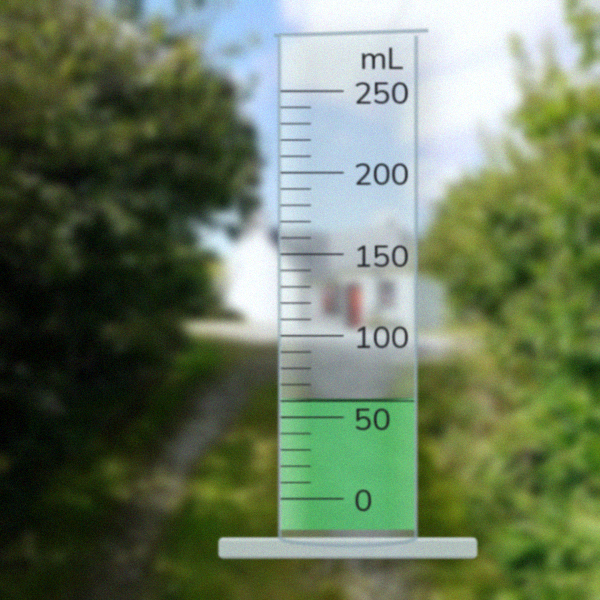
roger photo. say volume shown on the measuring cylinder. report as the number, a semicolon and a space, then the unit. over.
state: 60; mL
